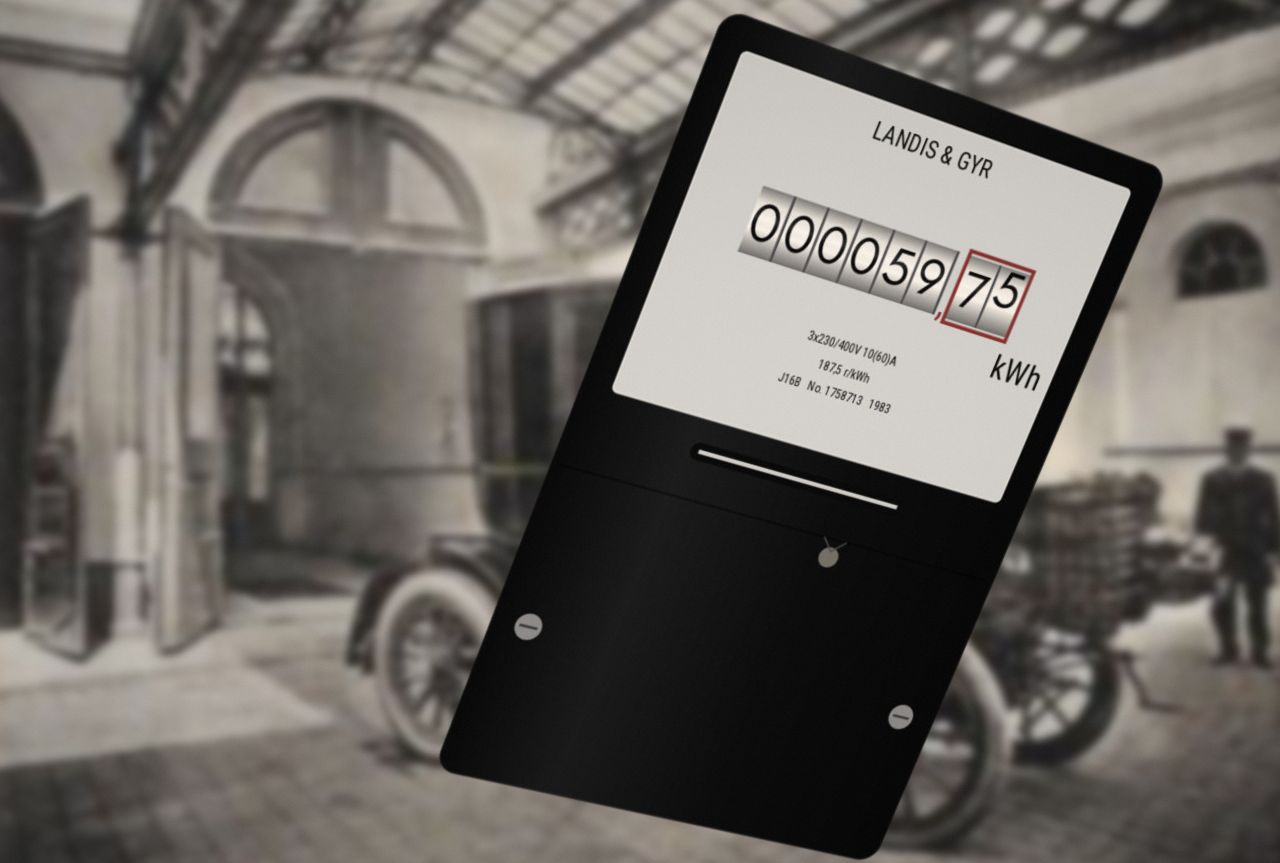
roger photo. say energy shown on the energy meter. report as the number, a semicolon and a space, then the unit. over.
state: 59.75; kWh
